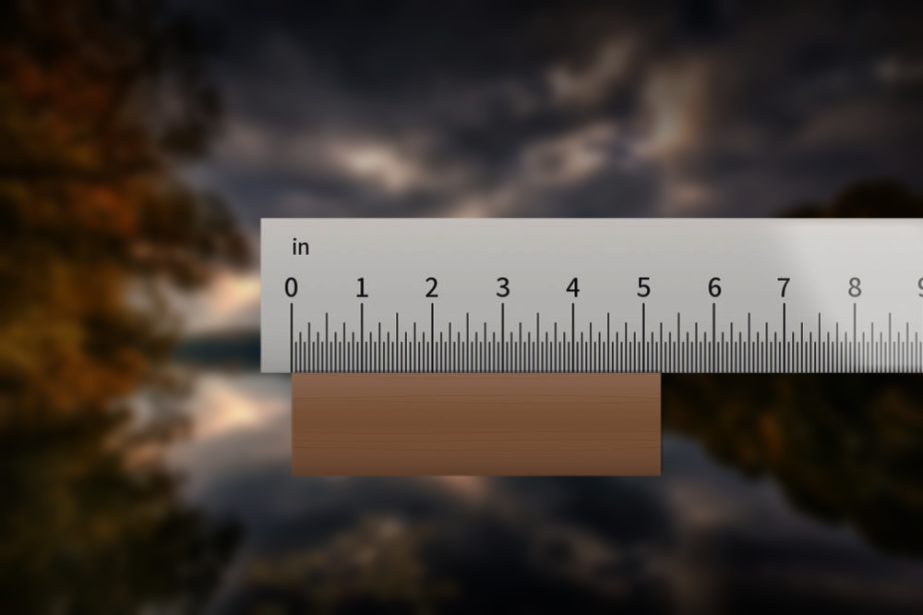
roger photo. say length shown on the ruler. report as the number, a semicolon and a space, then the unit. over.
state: 5.25; in
